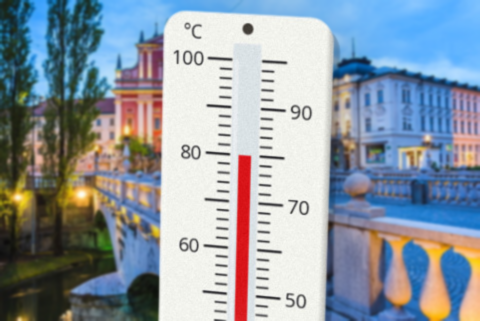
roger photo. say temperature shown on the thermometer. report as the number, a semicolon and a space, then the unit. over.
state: 80; °C
